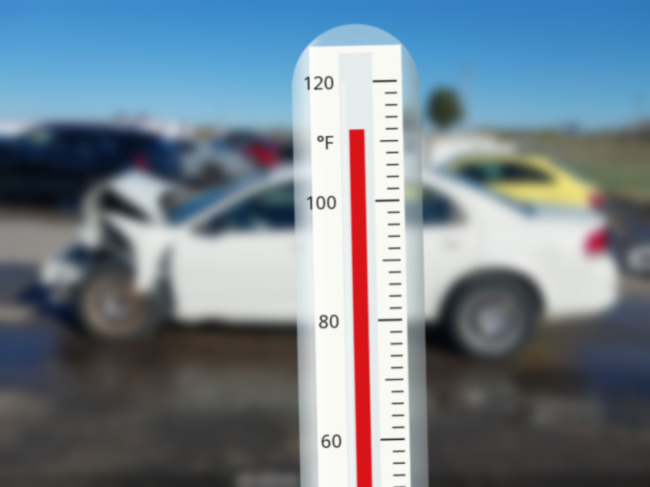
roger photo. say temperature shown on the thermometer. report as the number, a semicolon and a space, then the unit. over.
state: 112; °F
